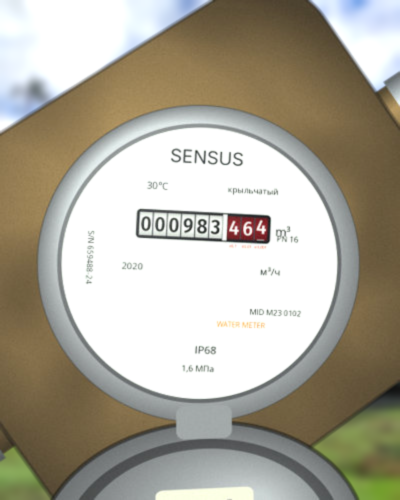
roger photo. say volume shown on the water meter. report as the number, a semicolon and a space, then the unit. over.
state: 983.464; m³
